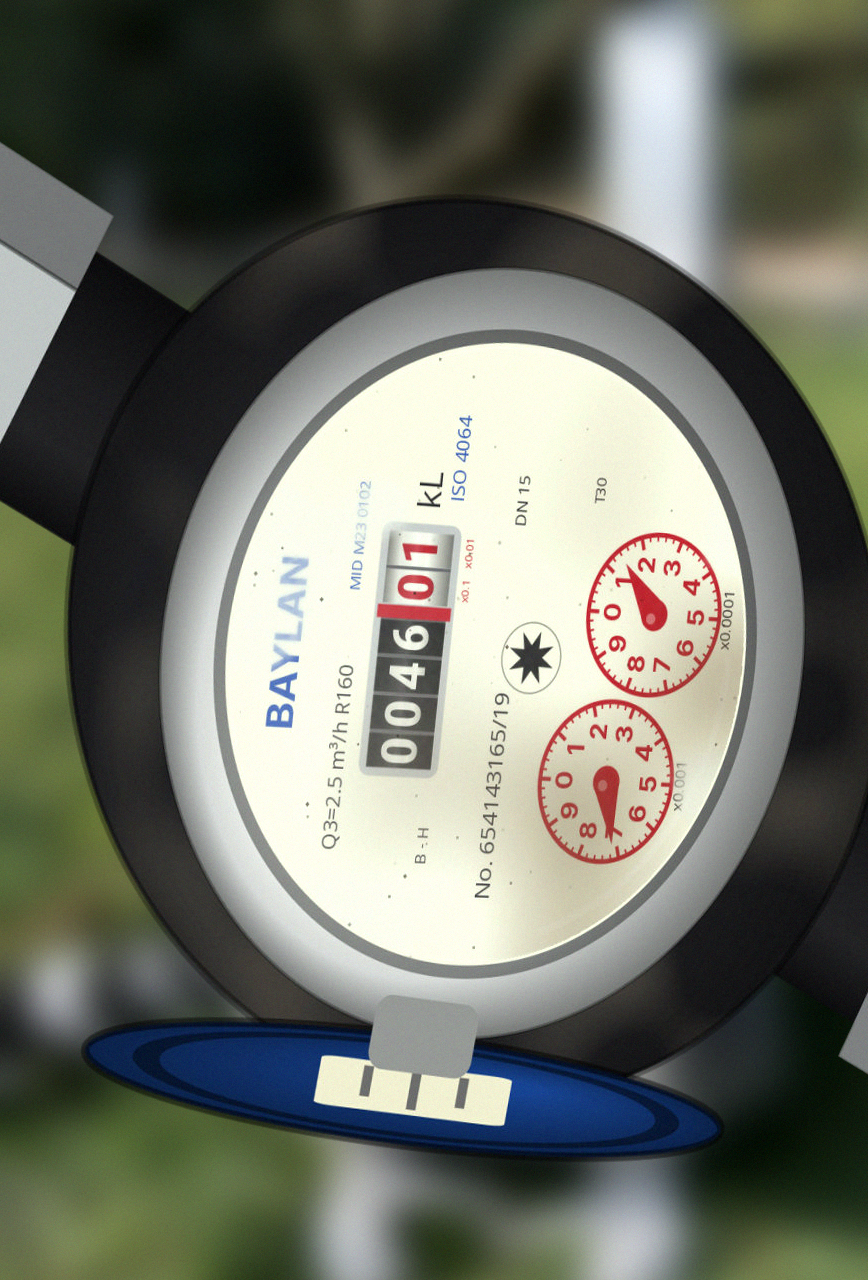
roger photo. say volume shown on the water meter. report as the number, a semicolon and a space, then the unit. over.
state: 46.0171; kL
